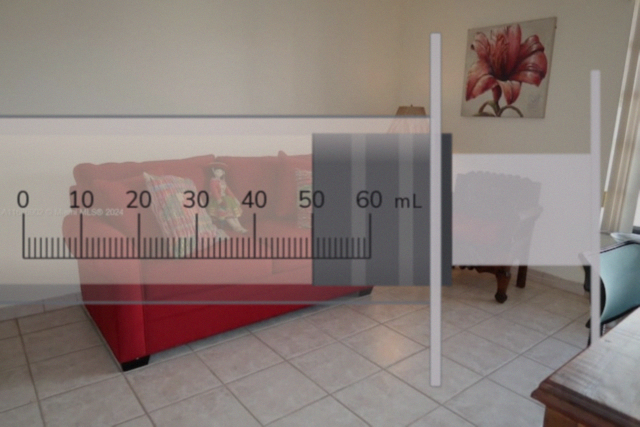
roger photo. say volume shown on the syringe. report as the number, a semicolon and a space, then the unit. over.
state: 50; mL
